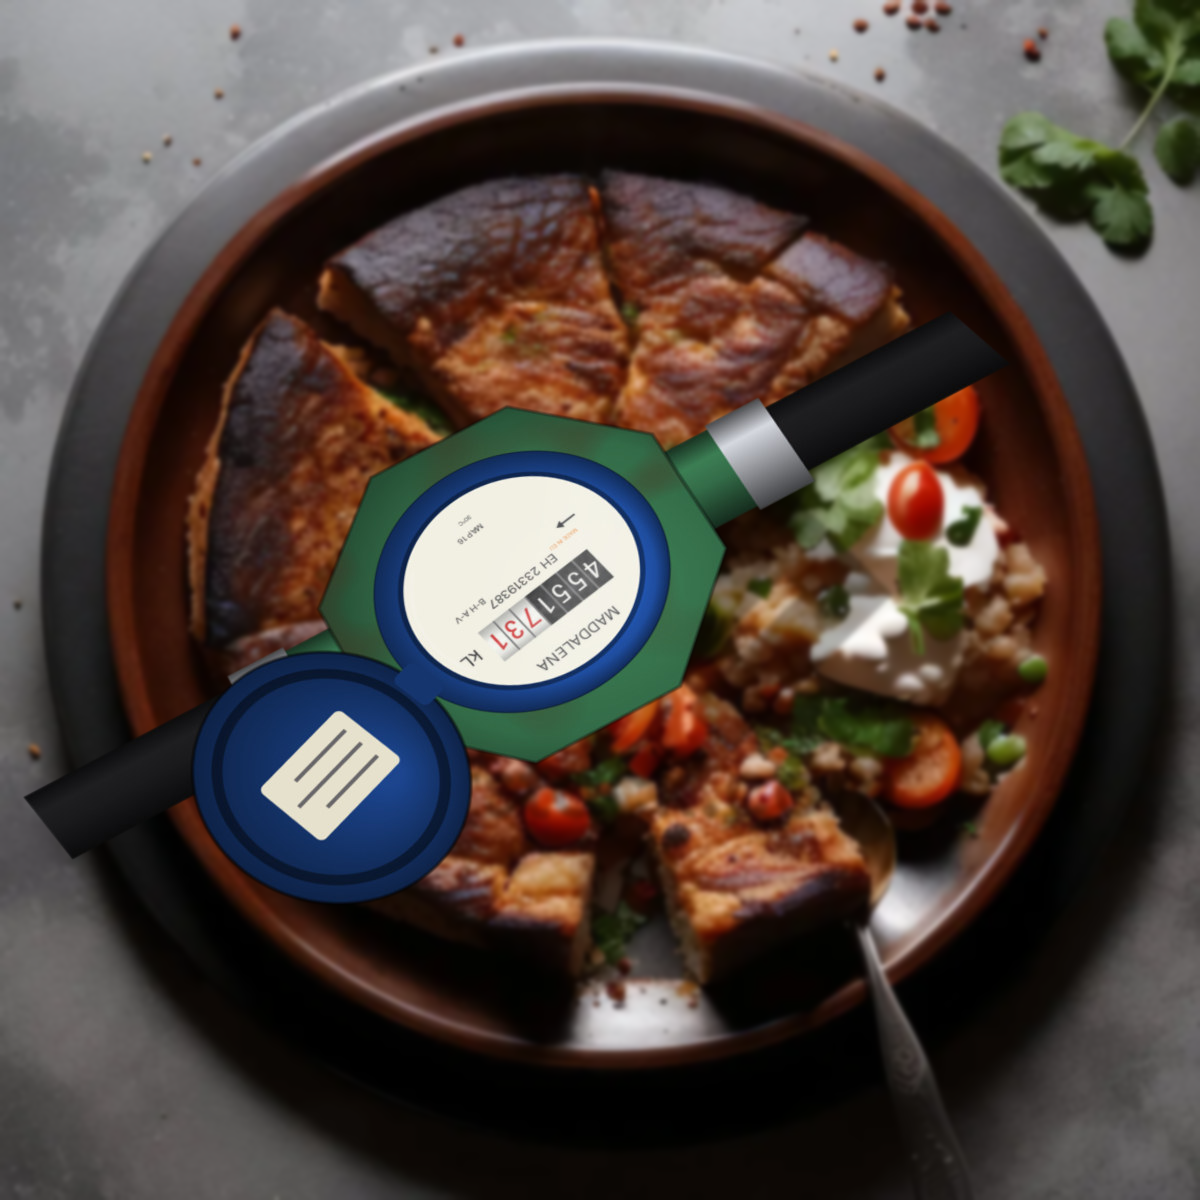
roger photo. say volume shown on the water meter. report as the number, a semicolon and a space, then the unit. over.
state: 4551.731; kL
